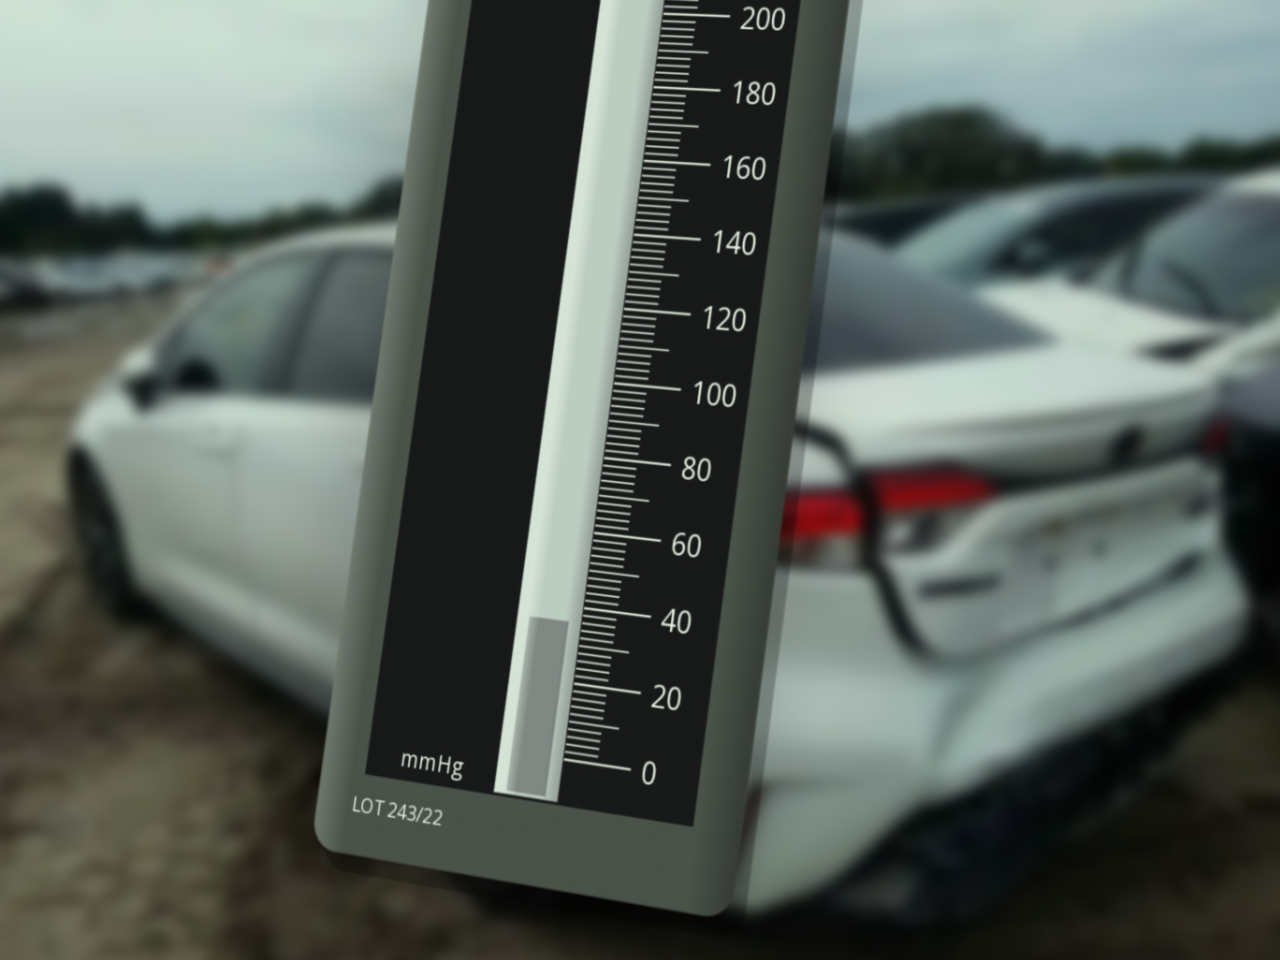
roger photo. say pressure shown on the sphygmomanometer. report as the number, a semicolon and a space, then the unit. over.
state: 36; mmHg
